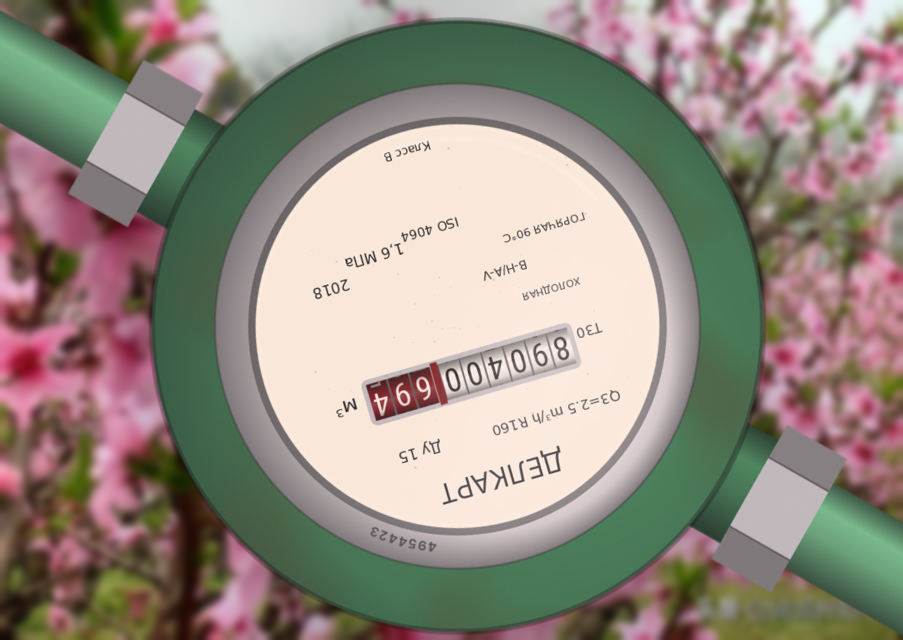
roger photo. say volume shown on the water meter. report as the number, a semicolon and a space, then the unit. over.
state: 890400.694; m³
